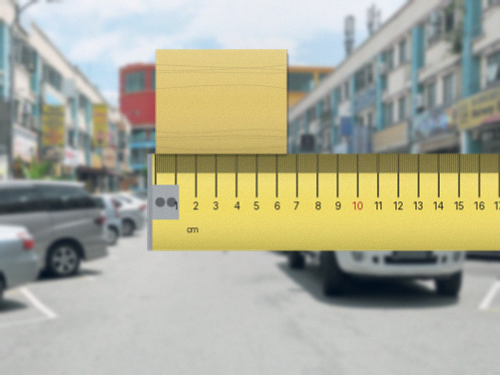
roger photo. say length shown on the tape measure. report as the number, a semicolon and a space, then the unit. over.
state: 6.5; cm
